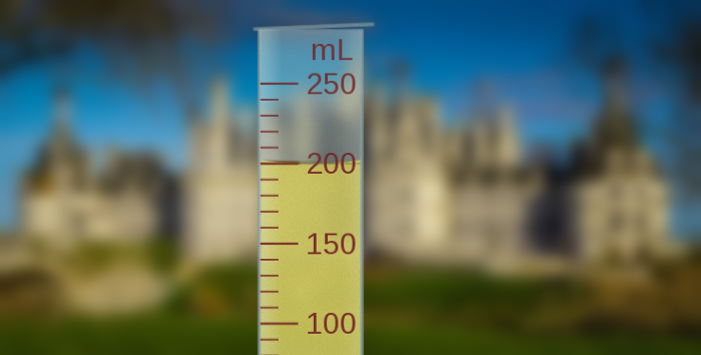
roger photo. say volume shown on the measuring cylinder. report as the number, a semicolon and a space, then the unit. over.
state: 200; mL
